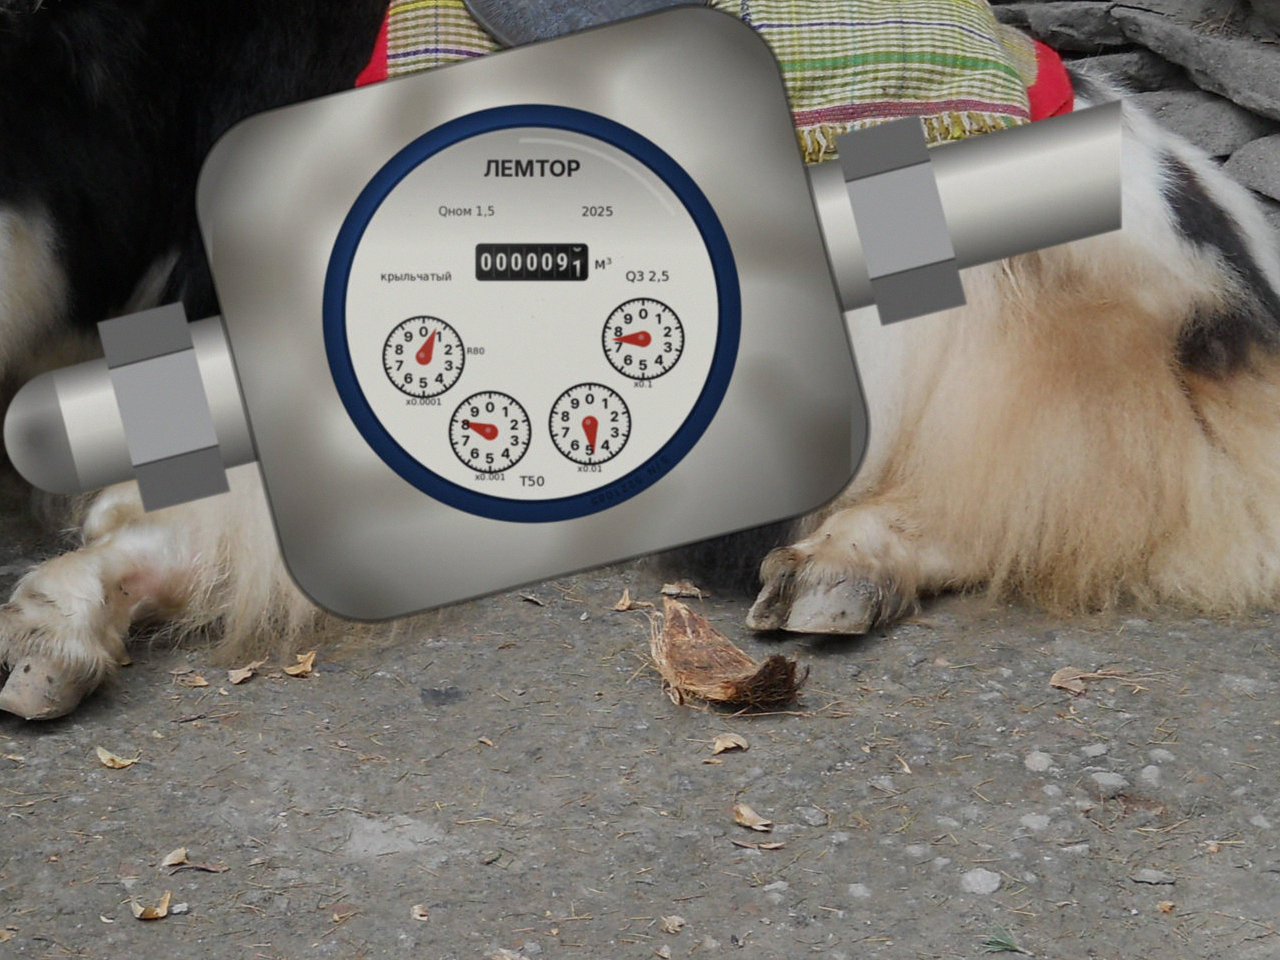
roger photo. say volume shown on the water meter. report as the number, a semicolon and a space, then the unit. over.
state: 90.7480; m³
